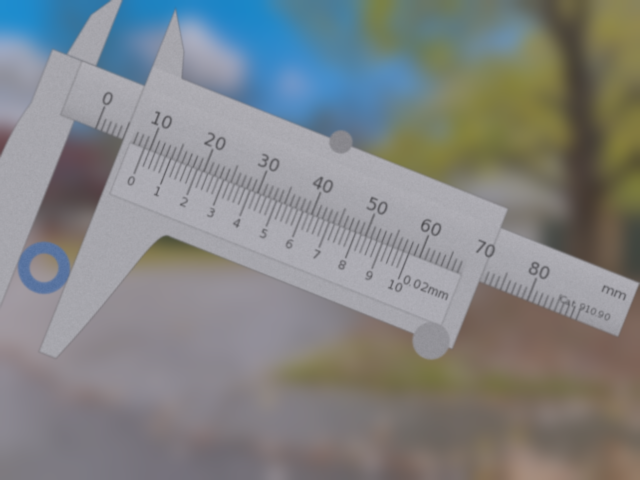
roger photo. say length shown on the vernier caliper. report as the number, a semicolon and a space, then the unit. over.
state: 9.0; mm
